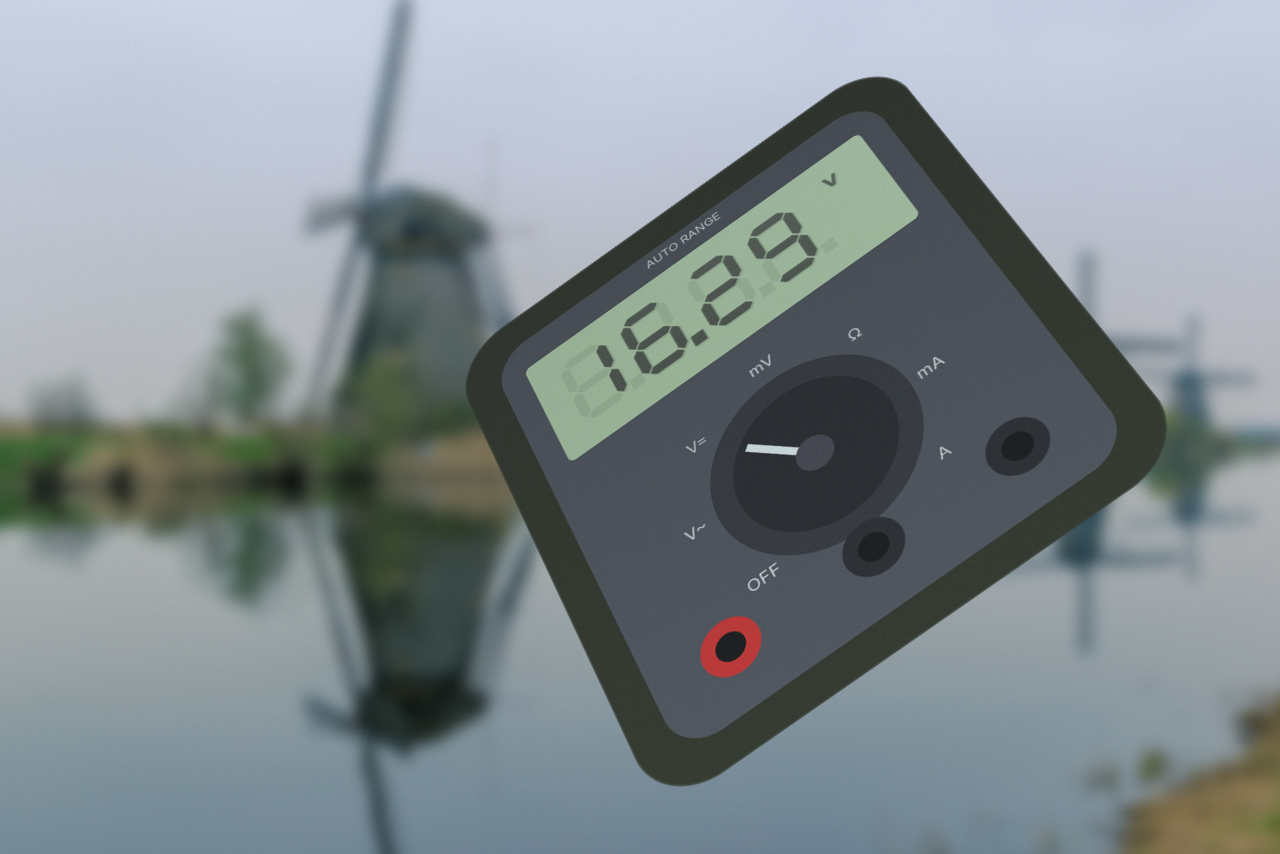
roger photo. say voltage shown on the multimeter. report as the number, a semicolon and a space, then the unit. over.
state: 16.29; V
